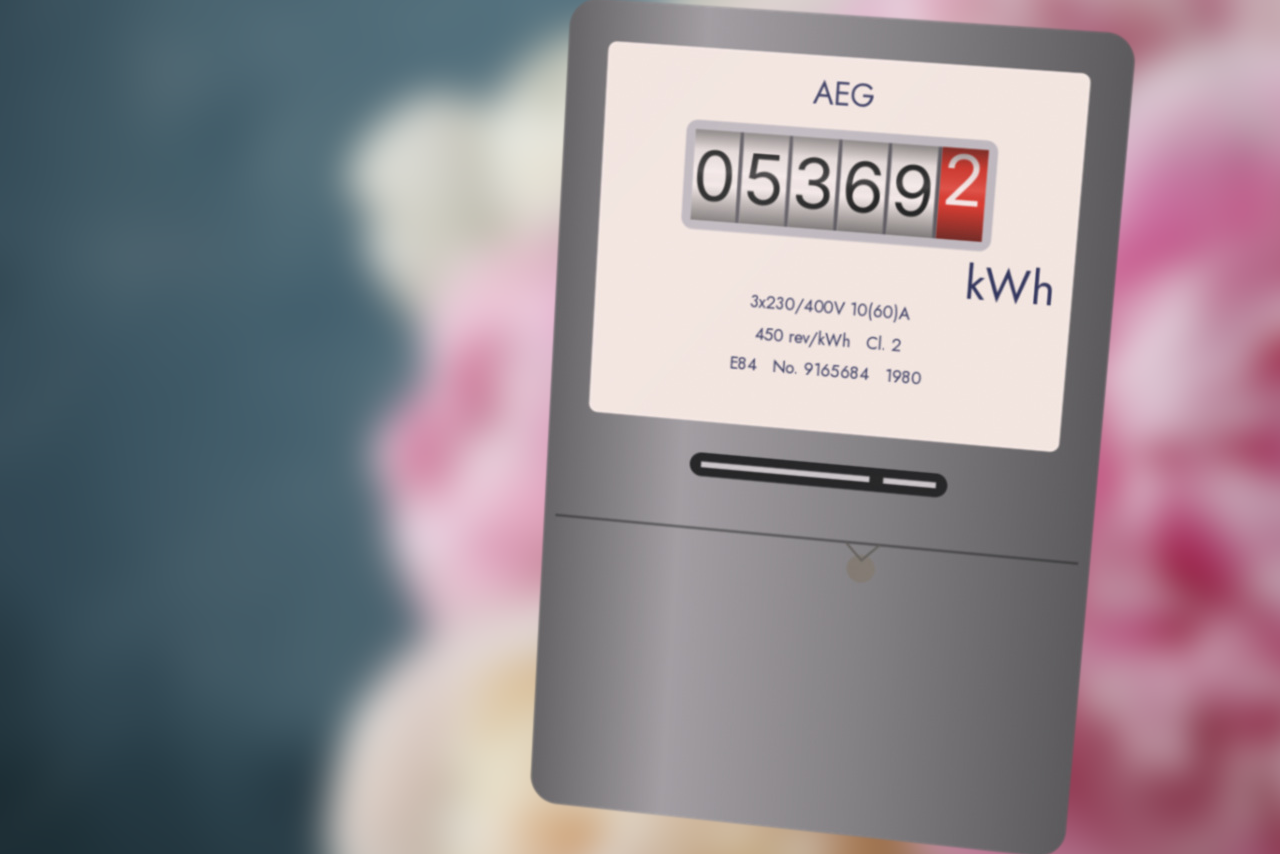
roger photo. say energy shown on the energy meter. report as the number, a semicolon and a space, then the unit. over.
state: 5369.2; kWh
